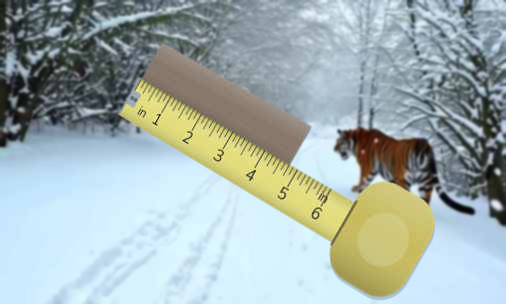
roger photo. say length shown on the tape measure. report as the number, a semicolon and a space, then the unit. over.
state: 4.75; in
